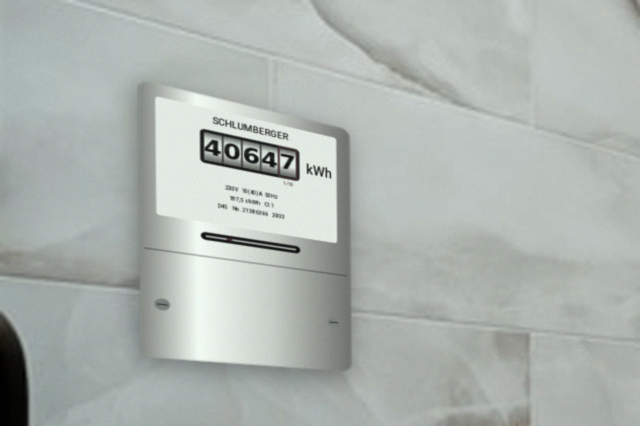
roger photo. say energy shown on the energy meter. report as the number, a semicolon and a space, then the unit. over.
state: 4064.7; kWh
